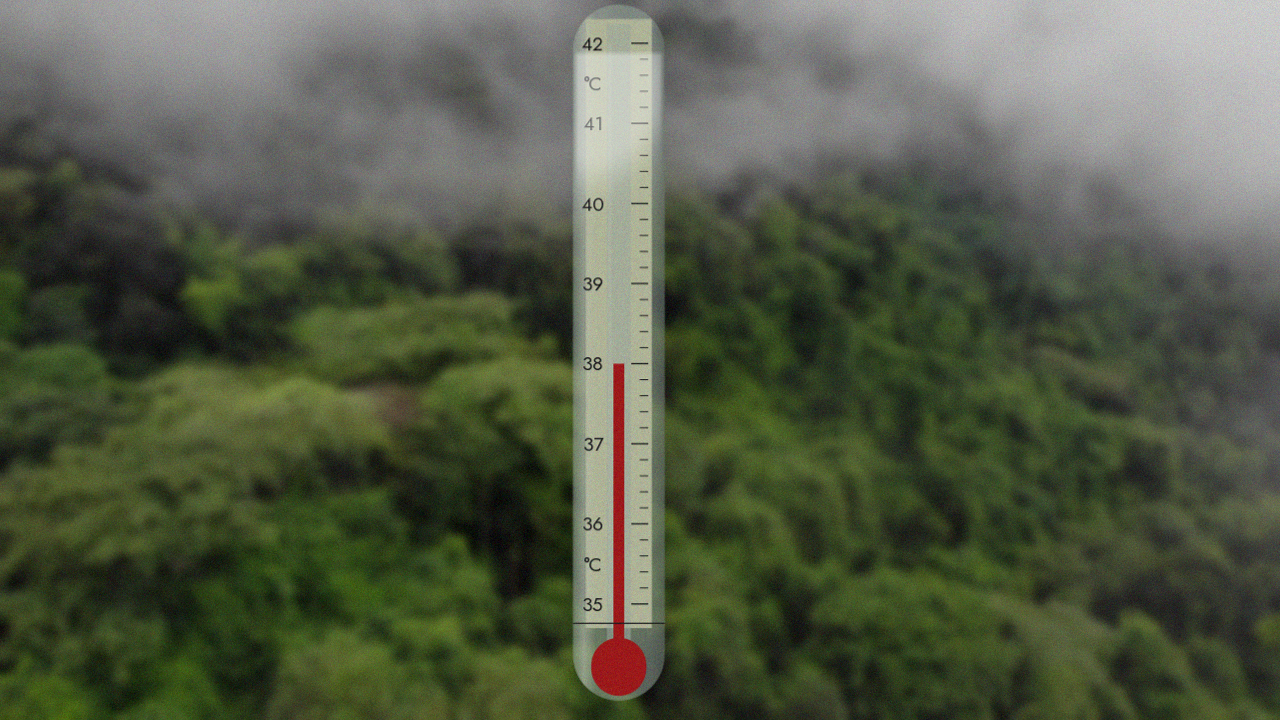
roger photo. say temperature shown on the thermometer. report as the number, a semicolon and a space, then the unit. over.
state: 38; °C
